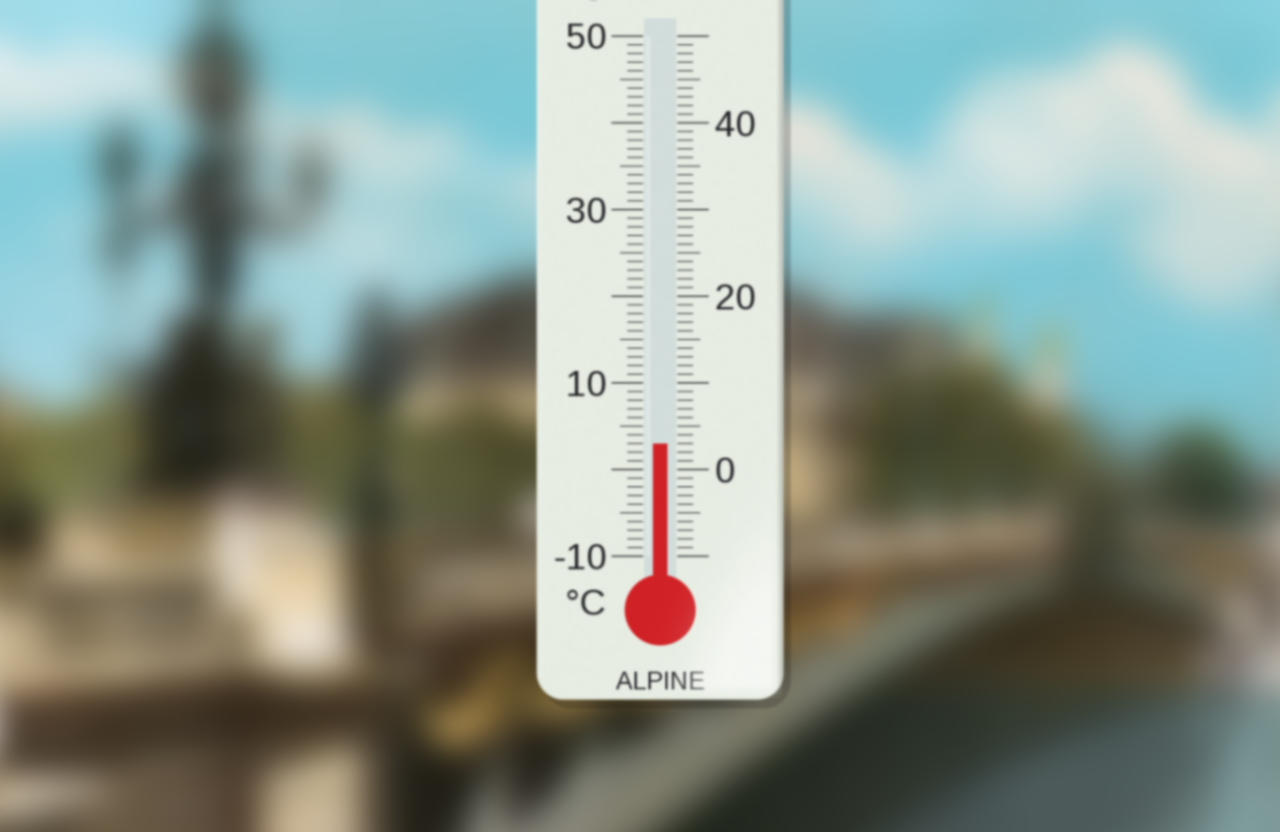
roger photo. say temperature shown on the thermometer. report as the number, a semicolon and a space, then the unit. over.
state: 3; °C
